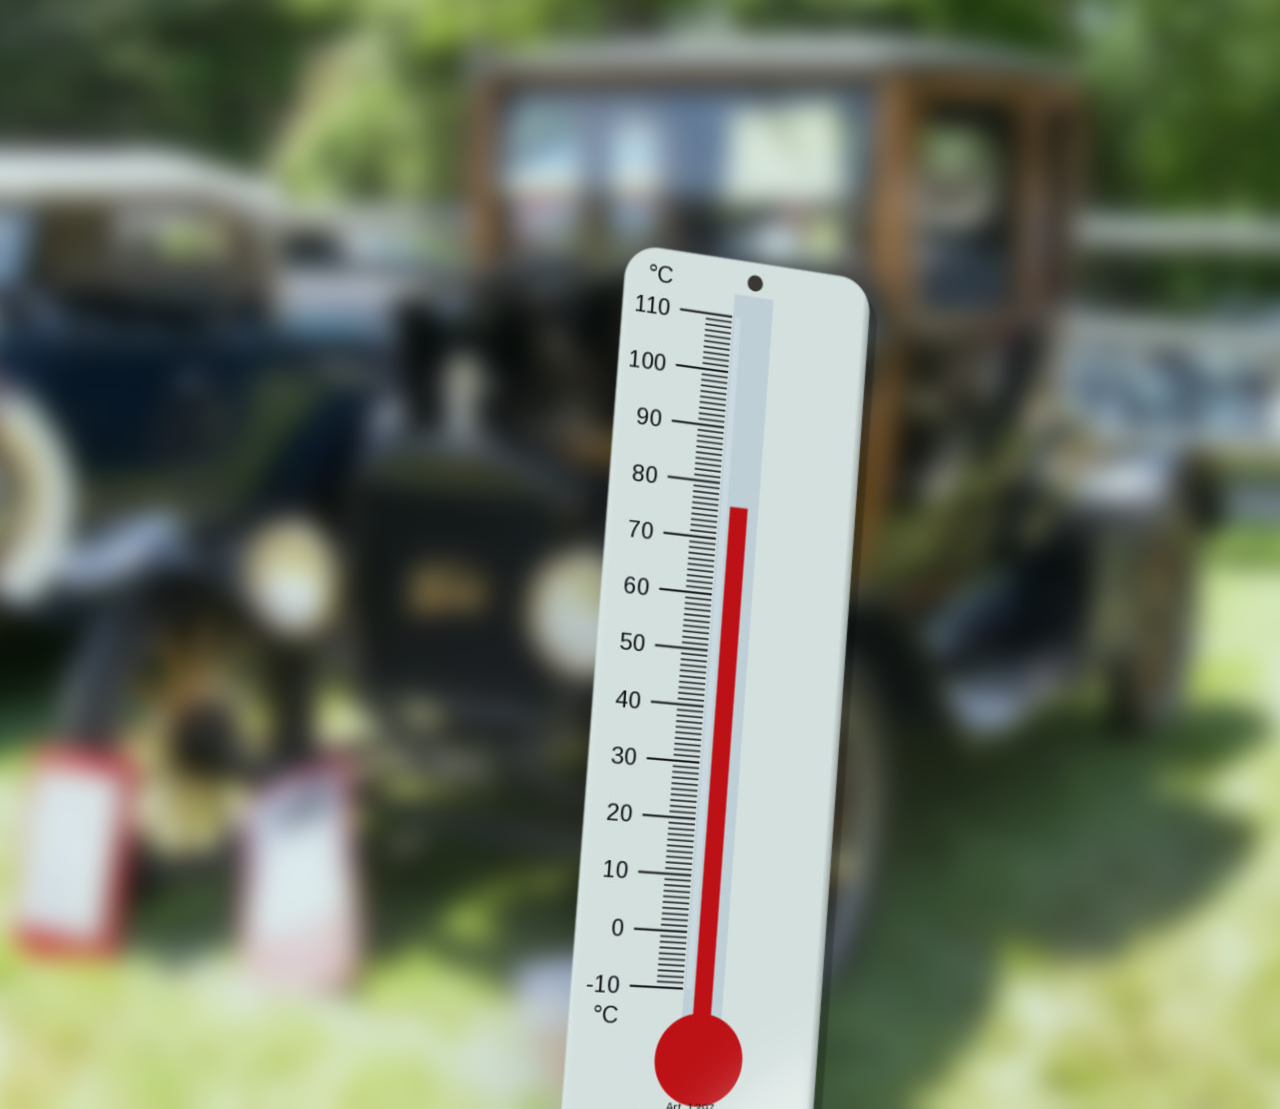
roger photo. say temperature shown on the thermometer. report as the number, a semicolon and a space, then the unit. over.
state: 76; °C
